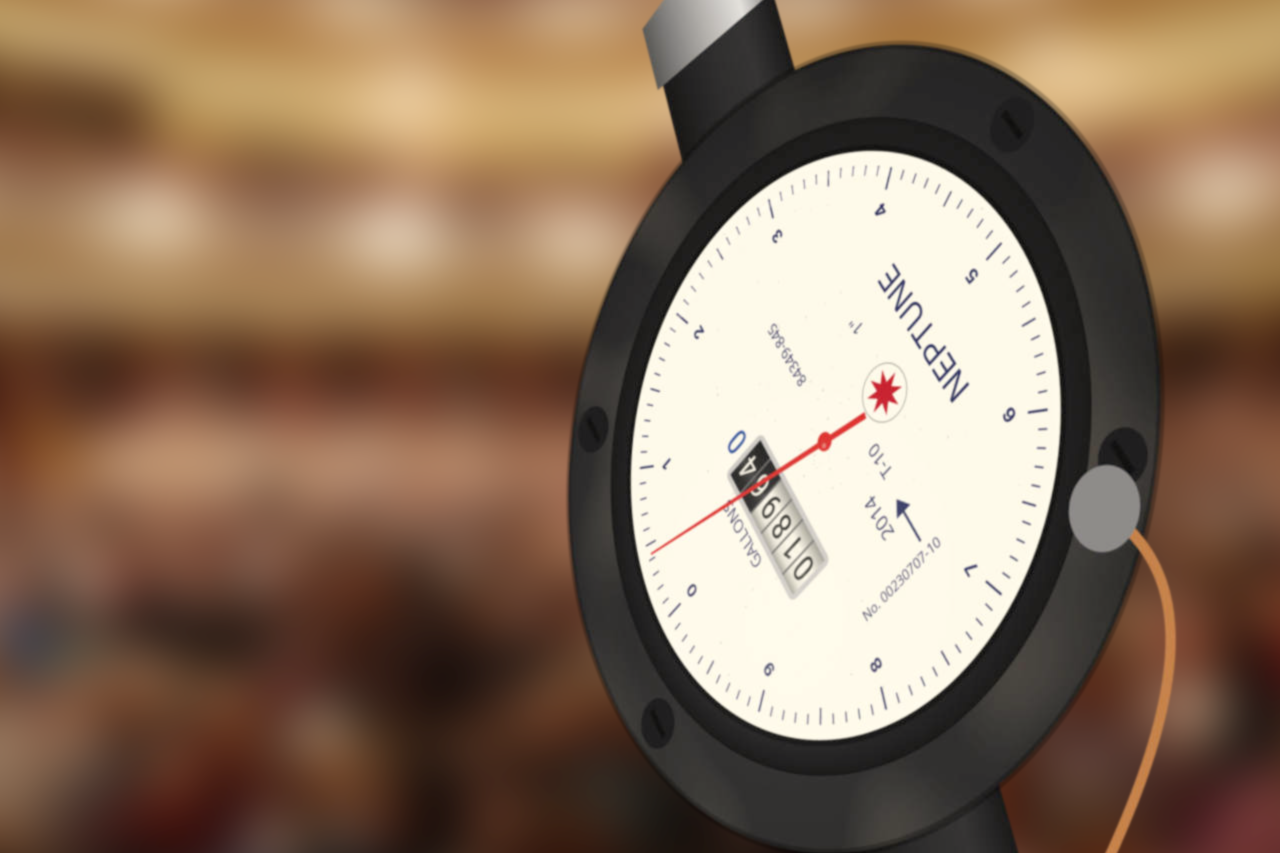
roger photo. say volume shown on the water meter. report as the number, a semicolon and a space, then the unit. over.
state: 189640.4; gal
